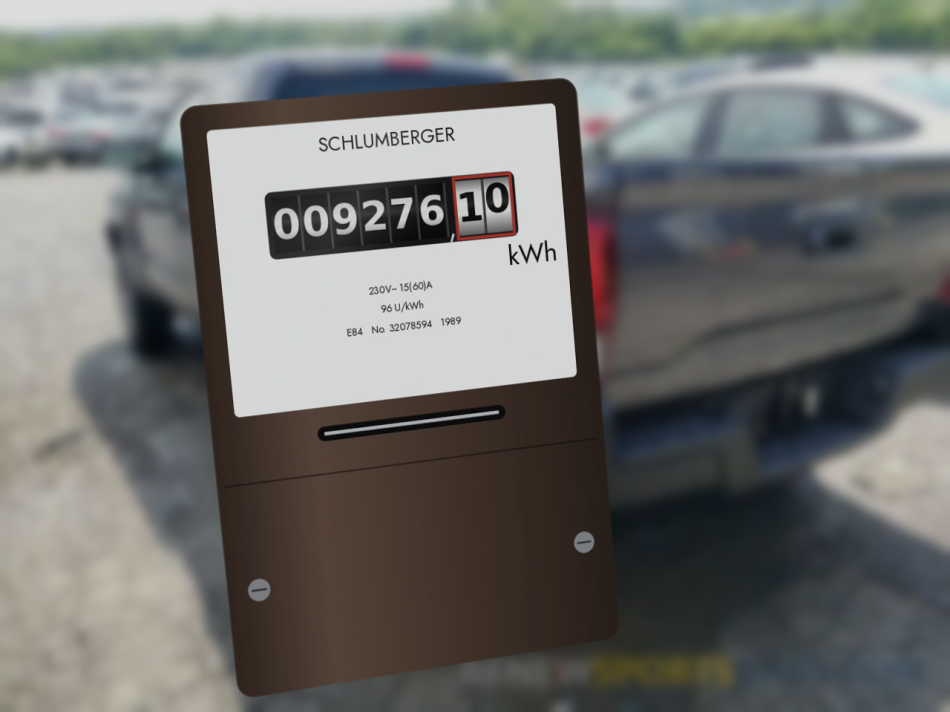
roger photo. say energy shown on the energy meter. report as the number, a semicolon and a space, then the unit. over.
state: 9276.10; kWh
